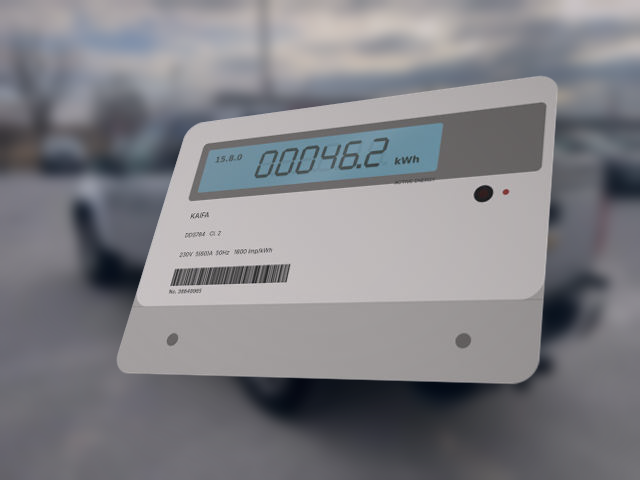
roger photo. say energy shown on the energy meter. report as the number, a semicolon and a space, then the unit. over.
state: 46.2; kWh
